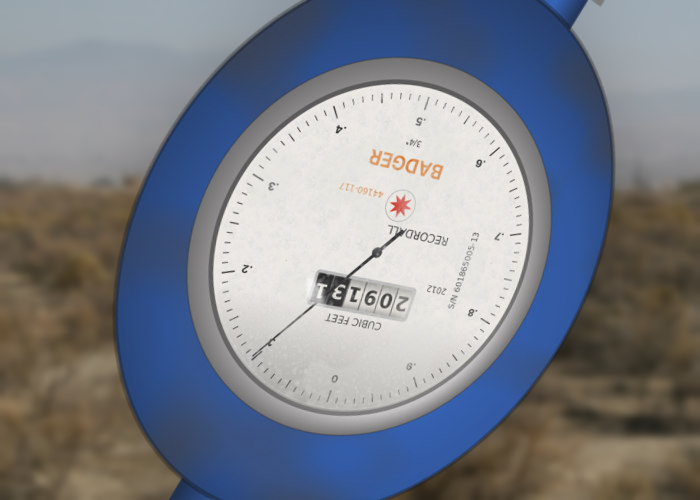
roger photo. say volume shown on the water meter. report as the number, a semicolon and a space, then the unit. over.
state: 209131.10; ft³
